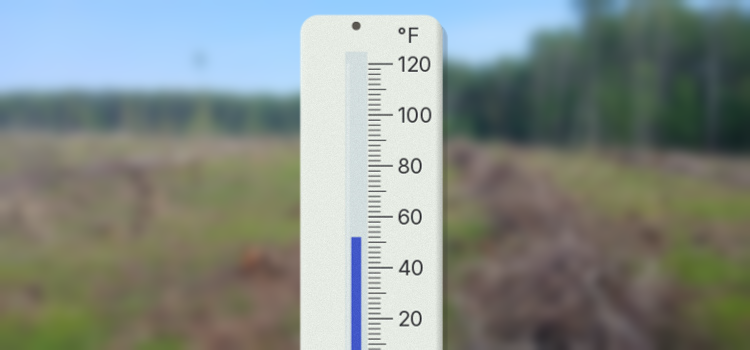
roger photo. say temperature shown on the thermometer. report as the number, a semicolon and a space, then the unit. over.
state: 52; °F
